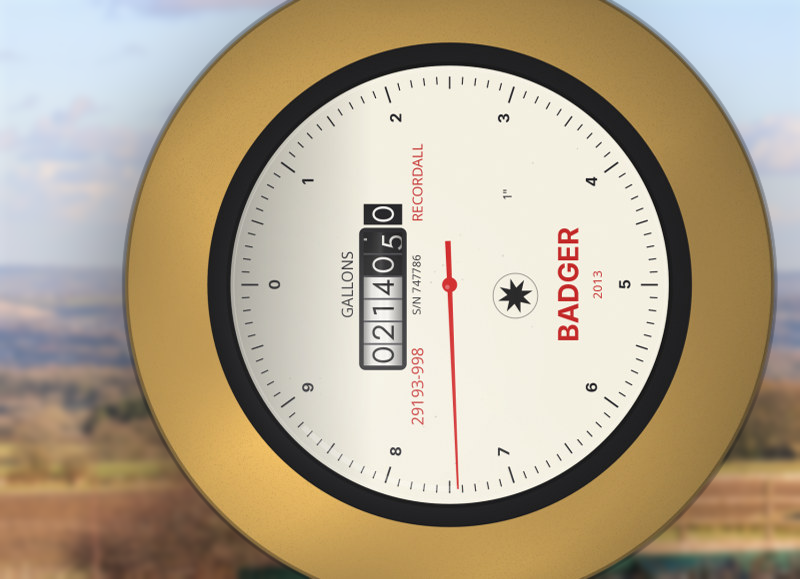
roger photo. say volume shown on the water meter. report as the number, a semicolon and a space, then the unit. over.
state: 214047.4; gal
